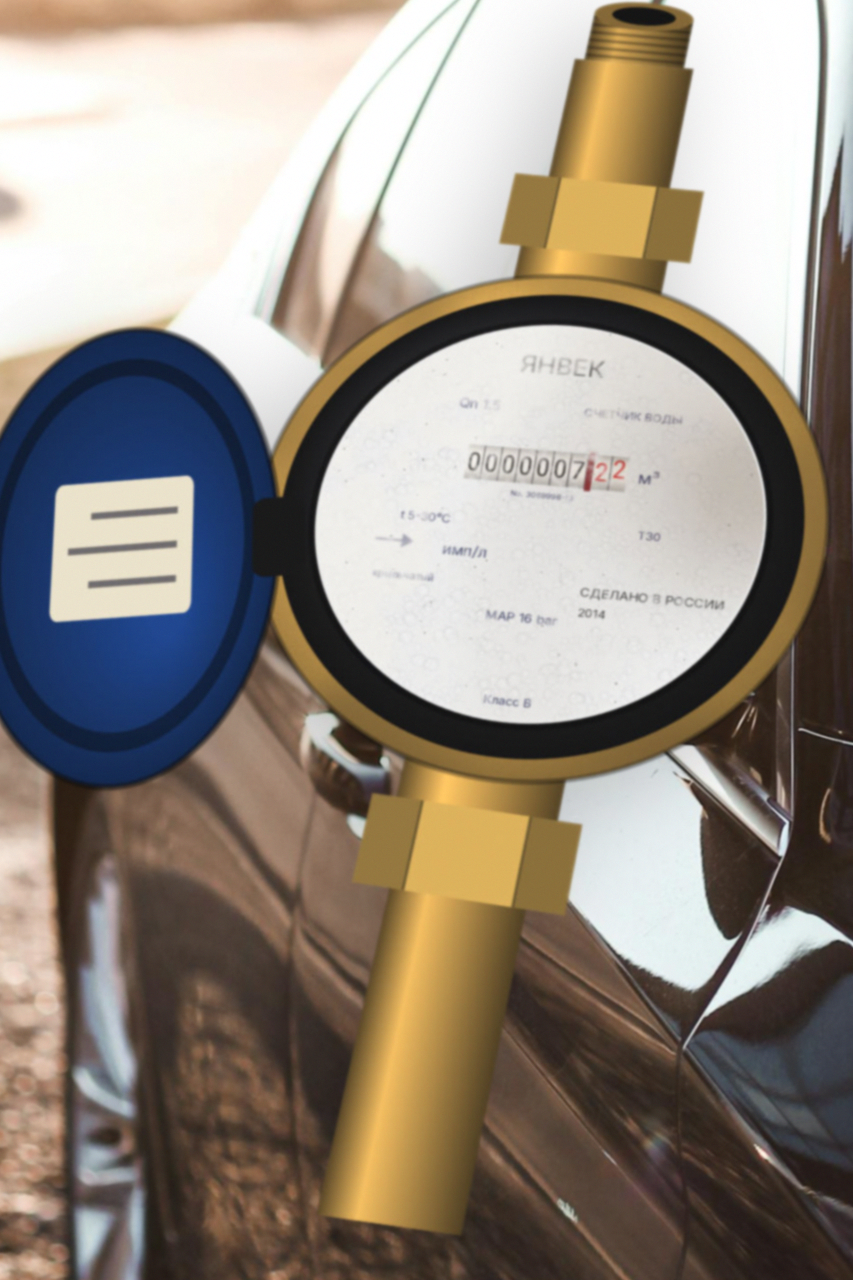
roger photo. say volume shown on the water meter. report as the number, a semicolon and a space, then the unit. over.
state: 7.22; m³
